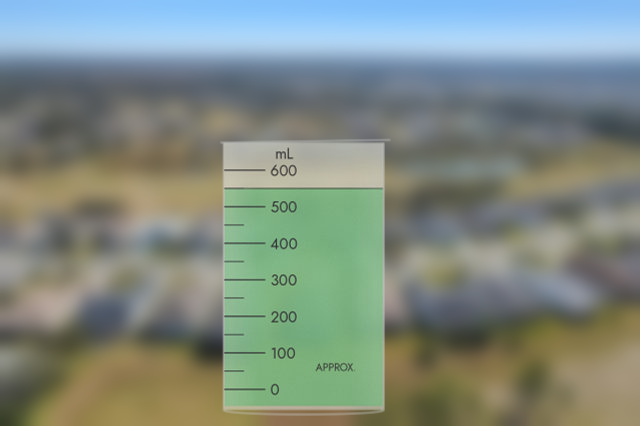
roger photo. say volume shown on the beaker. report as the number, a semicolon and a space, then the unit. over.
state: 550; mL
